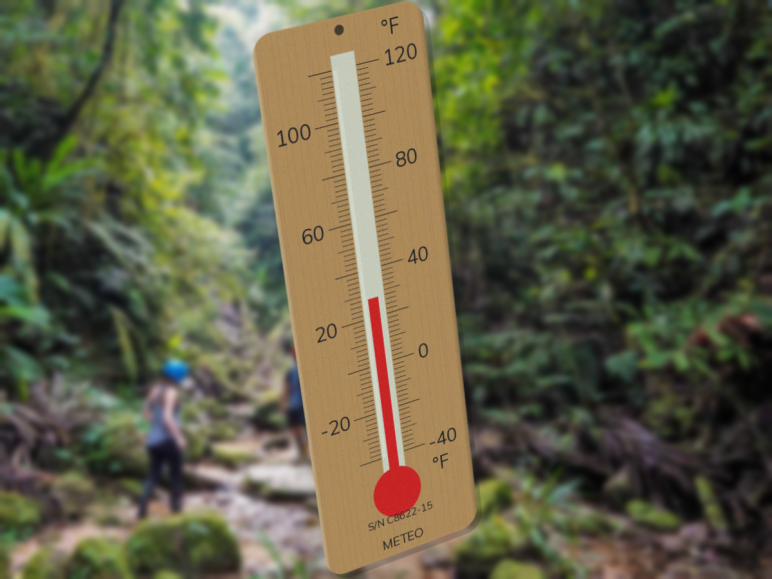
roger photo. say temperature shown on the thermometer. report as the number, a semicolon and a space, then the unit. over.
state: 28; °F
